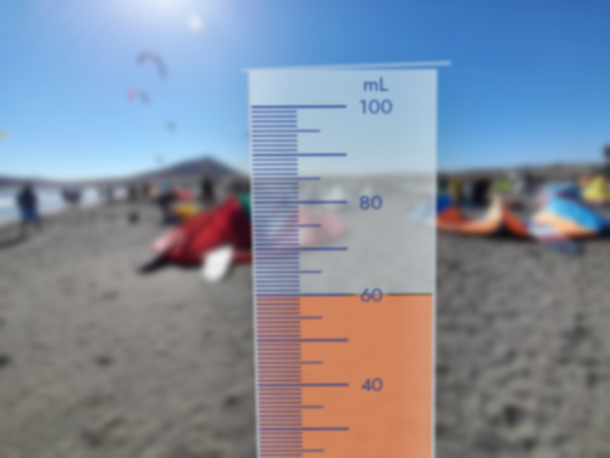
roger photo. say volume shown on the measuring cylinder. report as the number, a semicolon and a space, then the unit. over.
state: 60; mL
